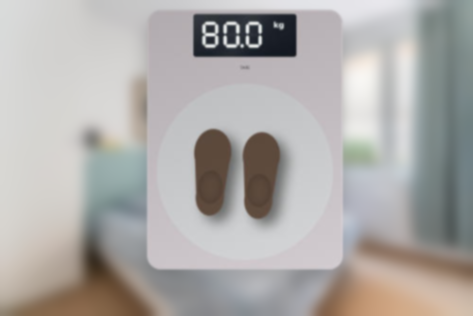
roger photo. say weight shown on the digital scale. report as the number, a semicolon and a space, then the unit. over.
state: 80.0; kg
